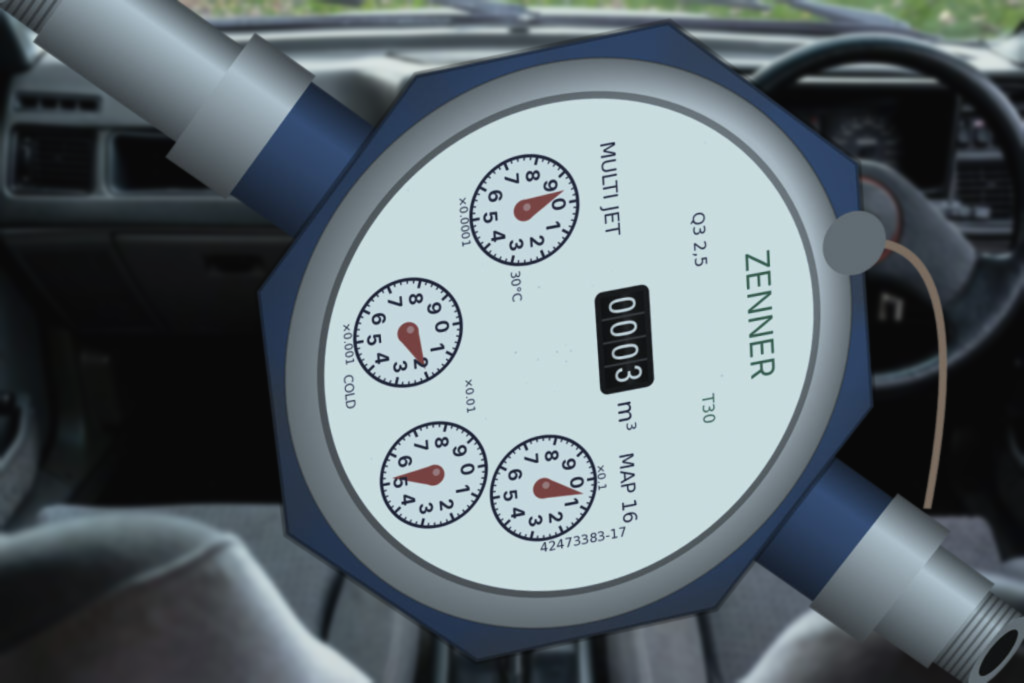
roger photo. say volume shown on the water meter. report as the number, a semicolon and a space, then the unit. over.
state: 3.0519; m³
